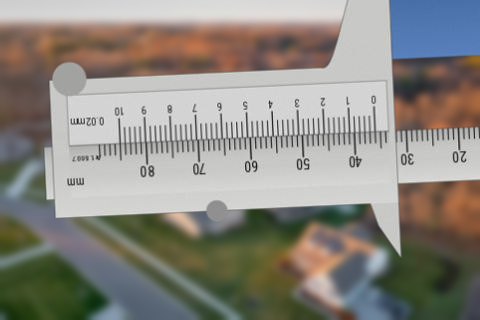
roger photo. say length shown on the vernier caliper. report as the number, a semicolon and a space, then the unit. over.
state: 36.0; mm
